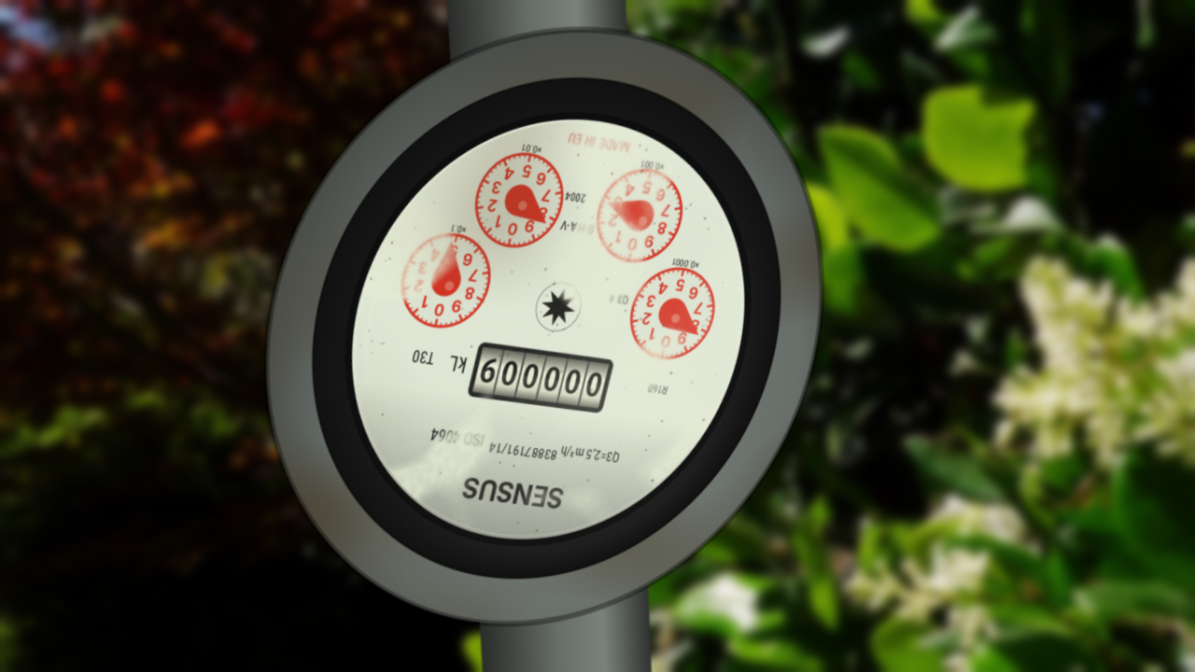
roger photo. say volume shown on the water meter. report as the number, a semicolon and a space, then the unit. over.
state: 9.4828; kL
